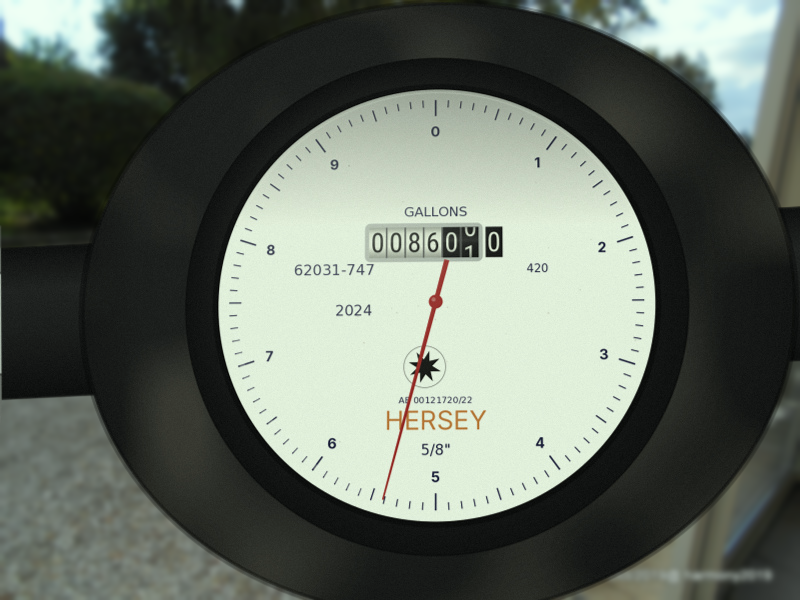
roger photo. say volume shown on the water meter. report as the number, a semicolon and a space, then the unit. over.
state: 86005.4; gal
